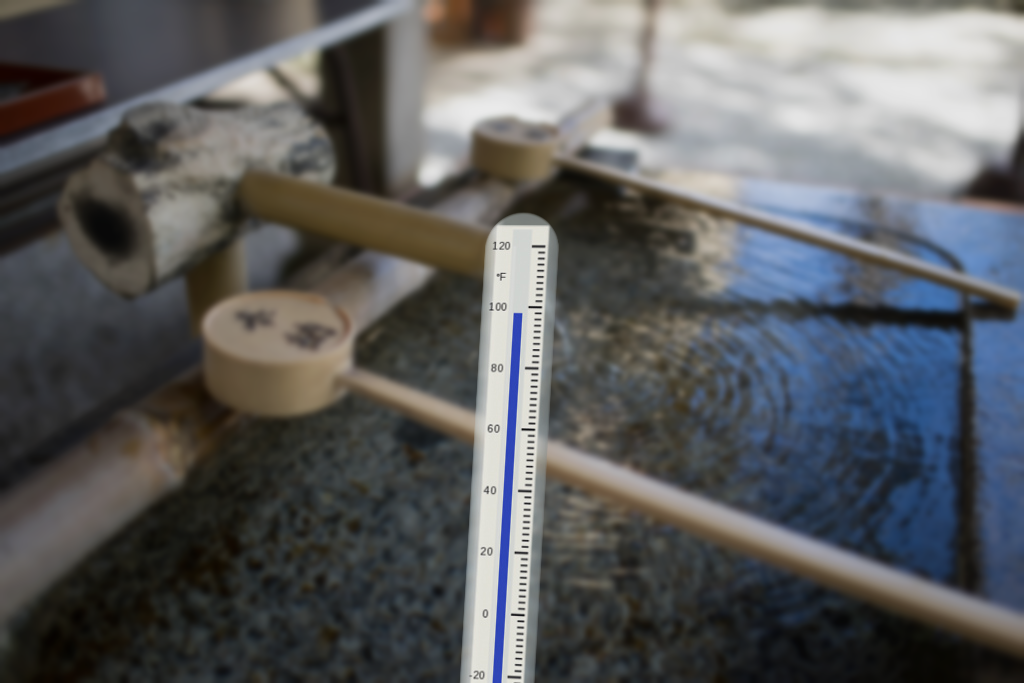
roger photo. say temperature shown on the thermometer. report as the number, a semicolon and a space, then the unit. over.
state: 98; °F
